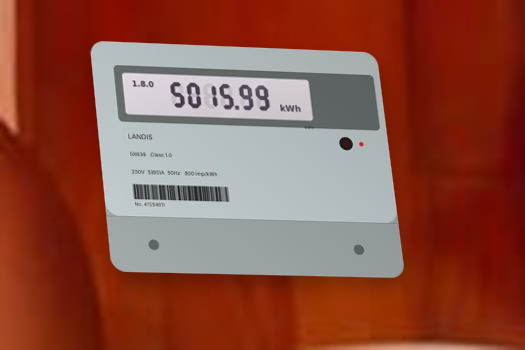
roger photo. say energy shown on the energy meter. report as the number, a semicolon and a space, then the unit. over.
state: 5015.99; kWh
